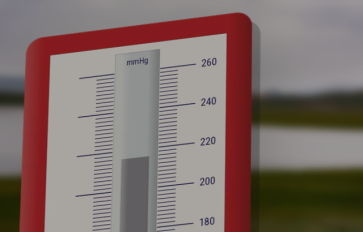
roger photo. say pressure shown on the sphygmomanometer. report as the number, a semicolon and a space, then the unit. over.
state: 216; mmHg
